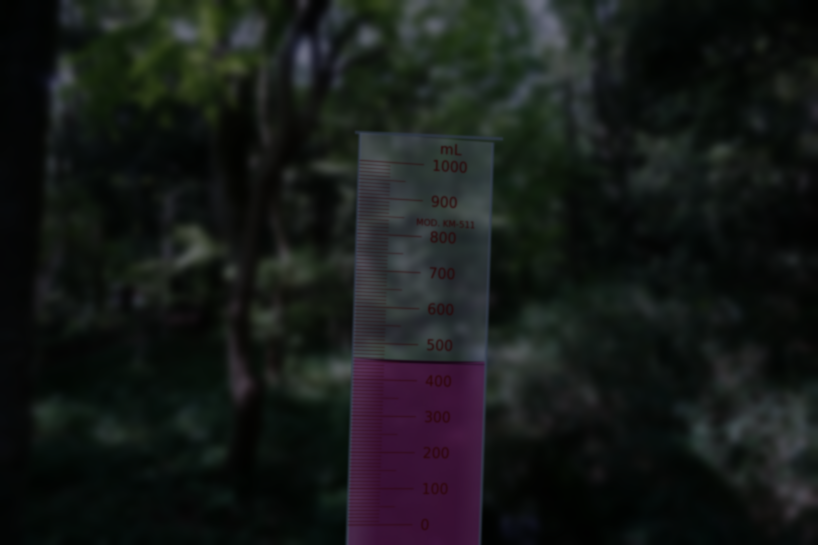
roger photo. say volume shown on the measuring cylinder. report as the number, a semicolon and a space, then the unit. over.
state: 450; mL
